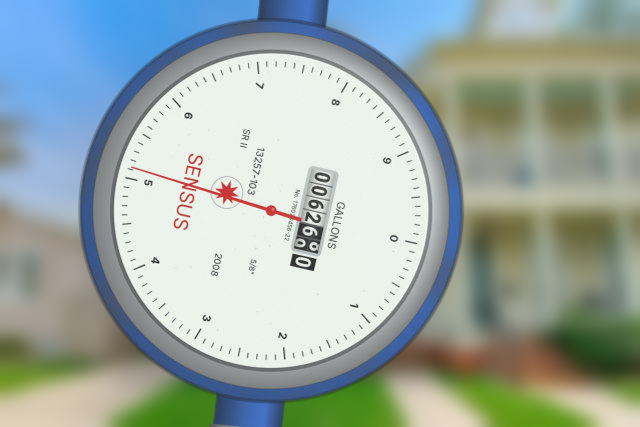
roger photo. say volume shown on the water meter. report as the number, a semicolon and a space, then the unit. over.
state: 62685.1; gal
